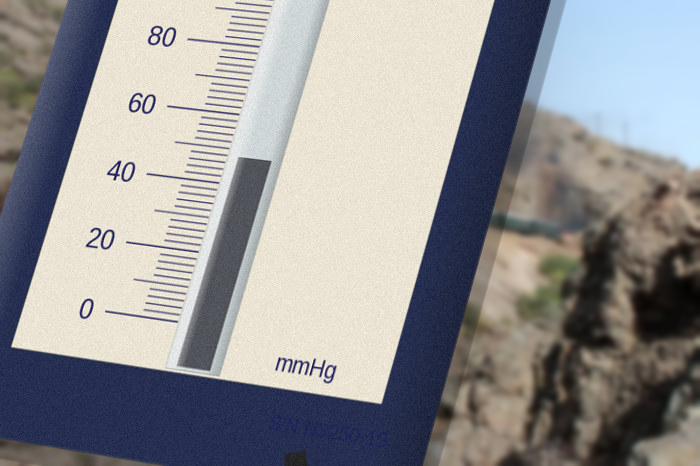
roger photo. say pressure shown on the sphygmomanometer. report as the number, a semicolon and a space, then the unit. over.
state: 48; mmHg
